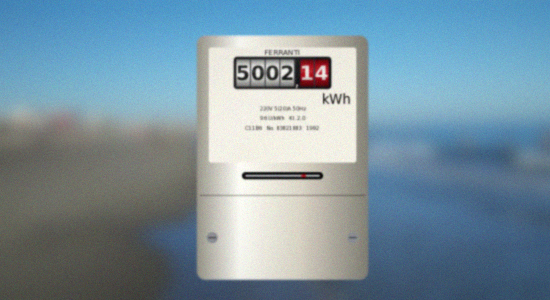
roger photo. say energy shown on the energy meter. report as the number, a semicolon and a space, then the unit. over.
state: 5002.14; kWh
